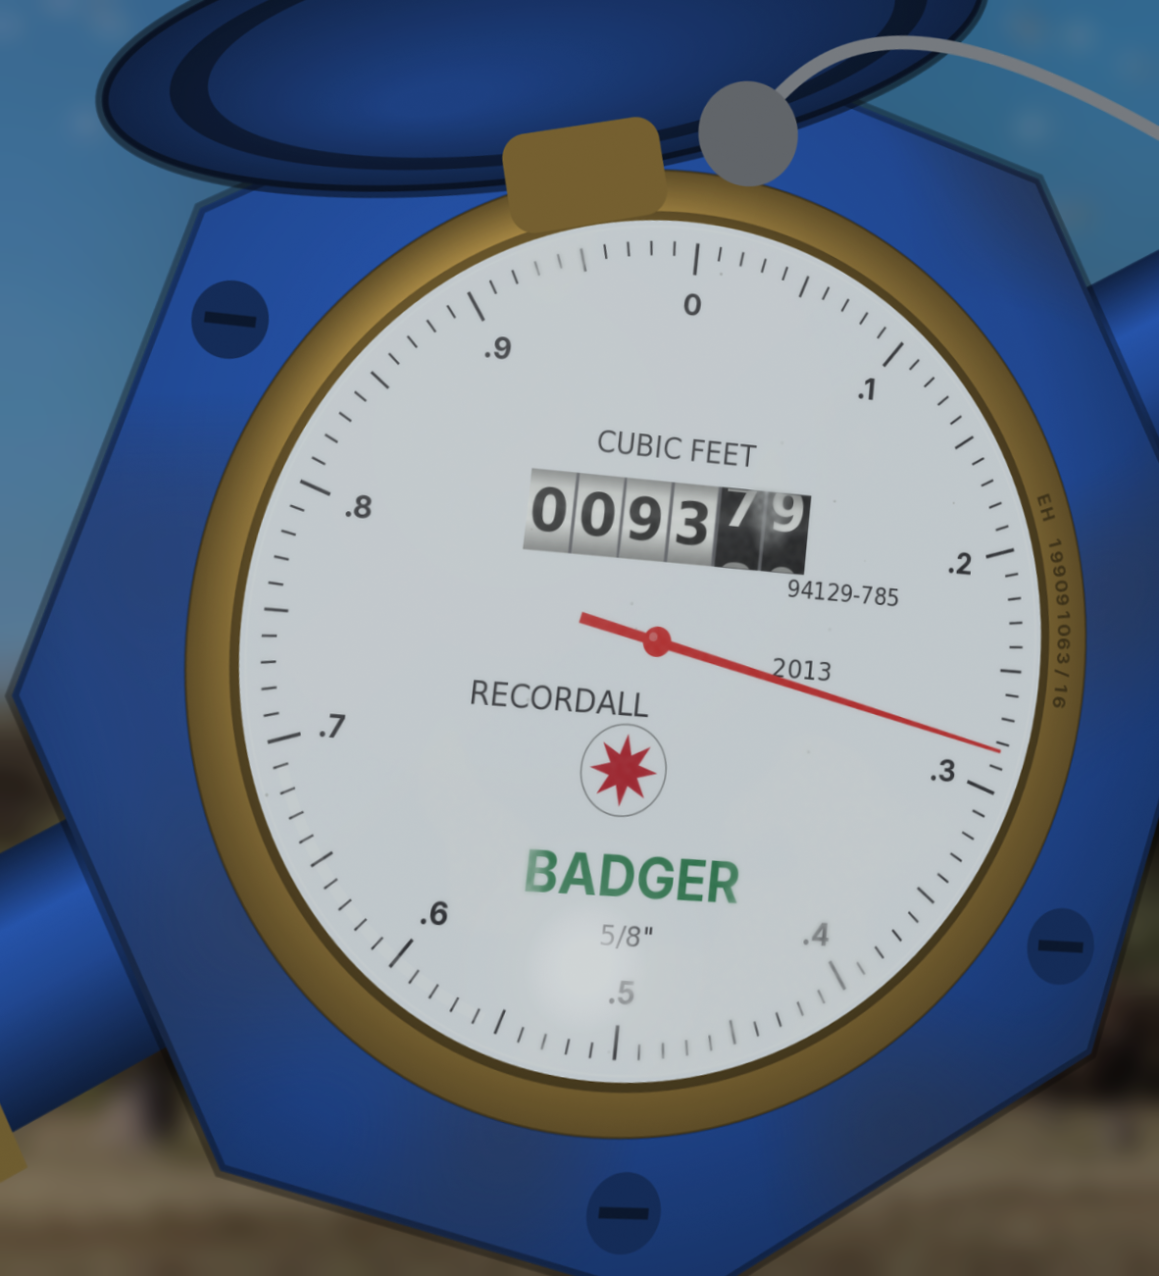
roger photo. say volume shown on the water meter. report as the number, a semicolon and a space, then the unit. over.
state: 9379.28; ft³
